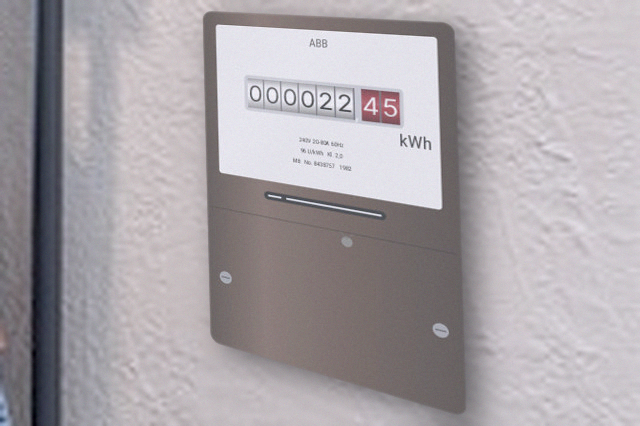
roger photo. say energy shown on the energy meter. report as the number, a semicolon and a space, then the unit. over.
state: 22.45; kWh
